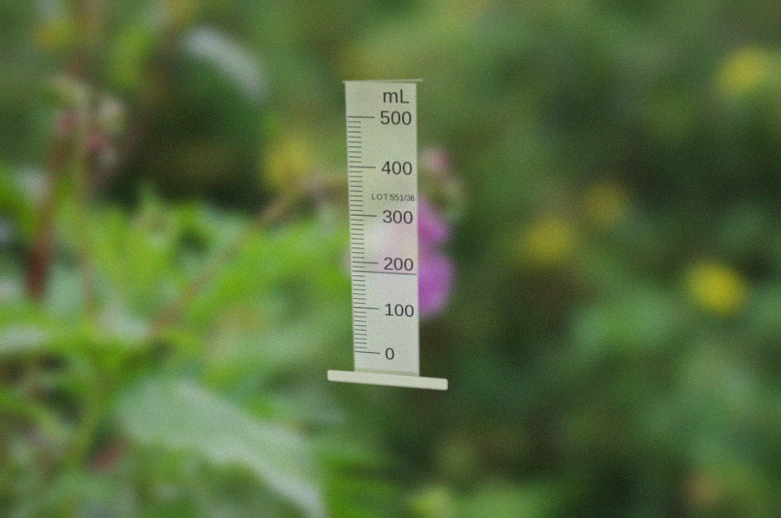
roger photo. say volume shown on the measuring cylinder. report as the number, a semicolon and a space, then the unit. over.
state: 180; mL
